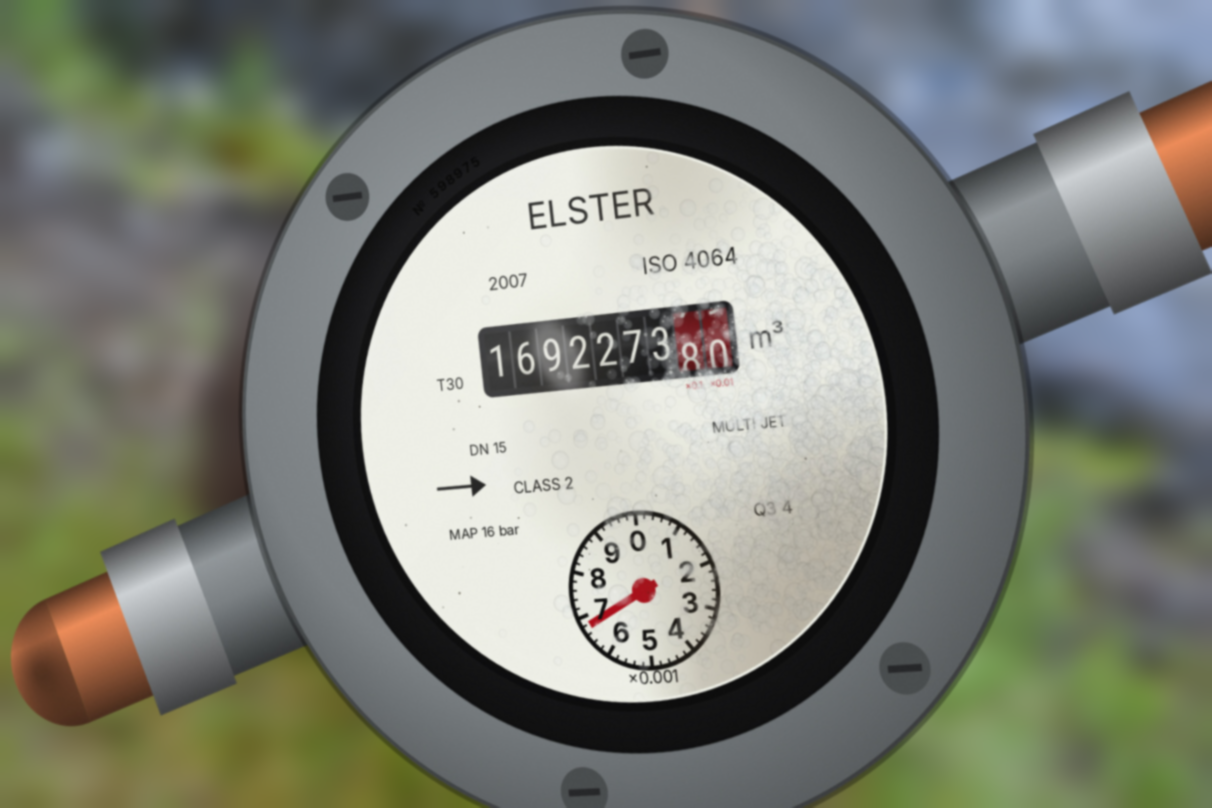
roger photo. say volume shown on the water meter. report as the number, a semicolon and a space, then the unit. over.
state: 1692273.796; m³
